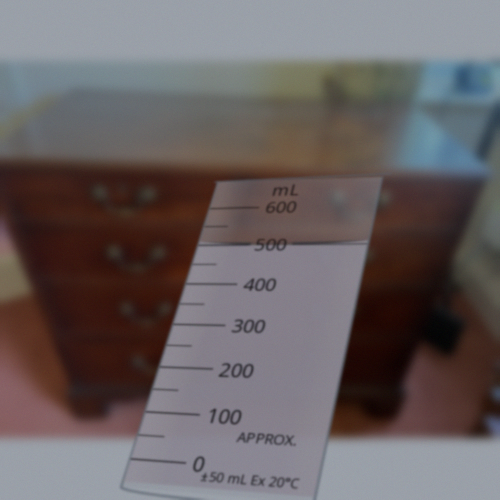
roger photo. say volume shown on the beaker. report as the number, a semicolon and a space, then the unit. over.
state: 500; mL
